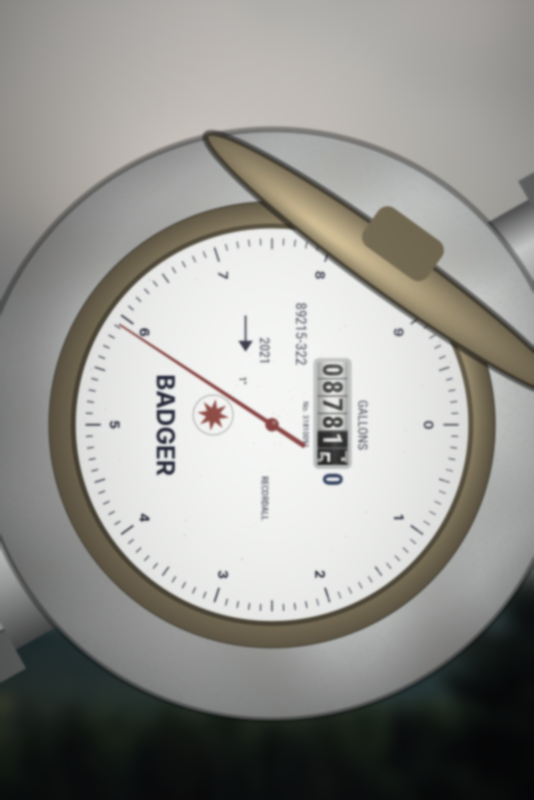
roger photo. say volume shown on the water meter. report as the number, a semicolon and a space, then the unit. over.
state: 878145.9; gal
